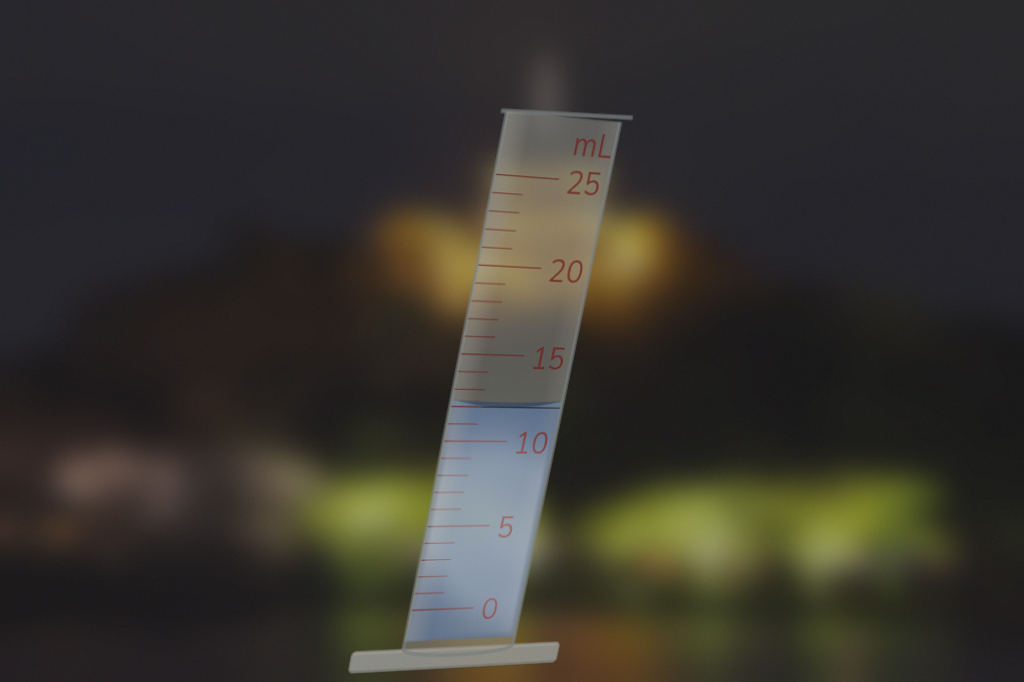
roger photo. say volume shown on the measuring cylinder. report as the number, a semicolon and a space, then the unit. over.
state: 12; mL
